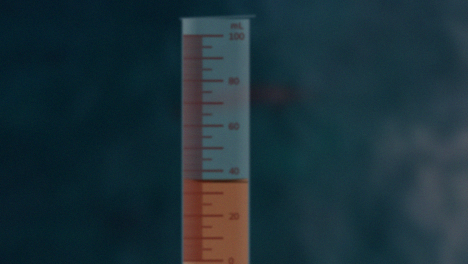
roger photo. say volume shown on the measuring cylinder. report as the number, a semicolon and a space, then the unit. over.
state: 35; mL
